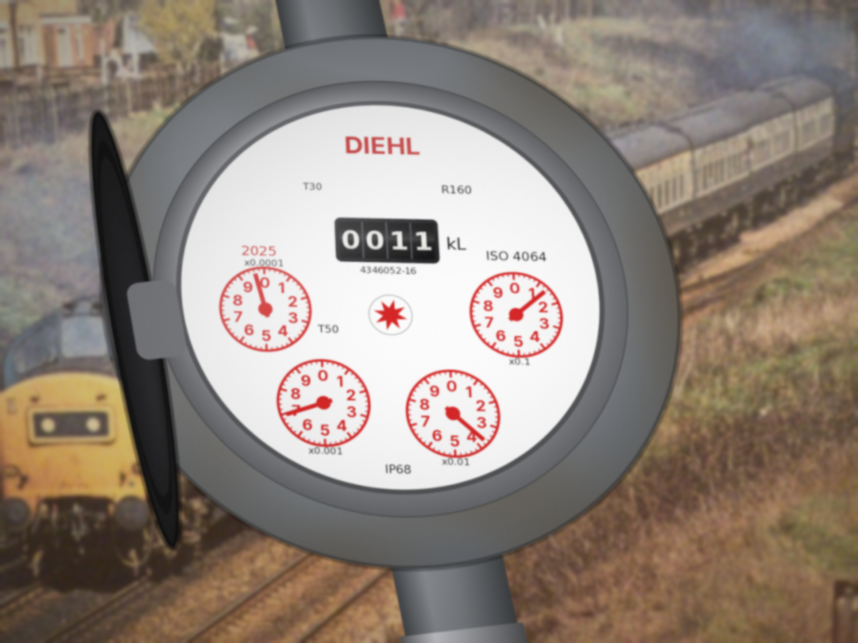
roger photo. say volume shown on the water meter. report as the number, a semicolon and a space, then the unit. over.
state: 11.1369; kL
